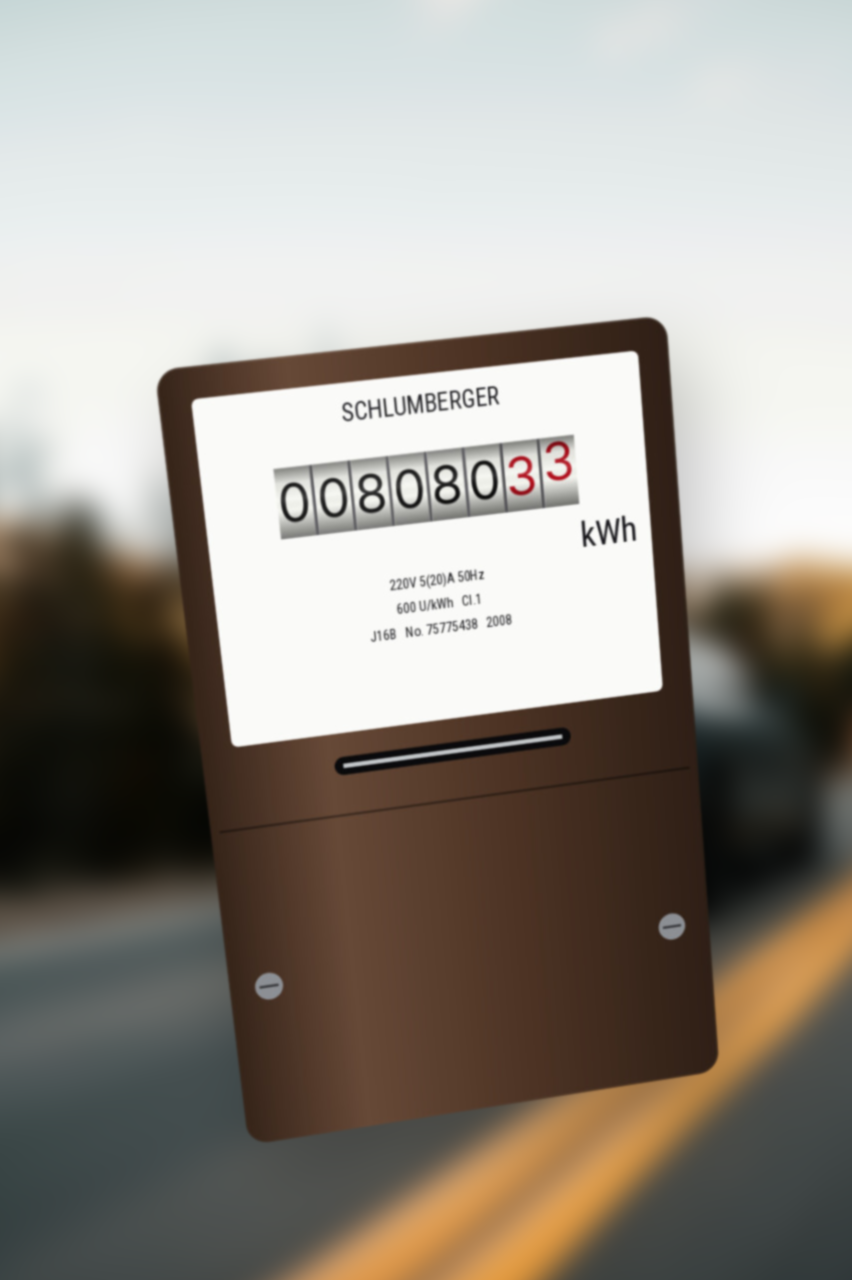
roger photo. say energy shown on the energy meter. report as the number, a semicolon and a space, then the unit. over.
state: 8080.33; kWh
